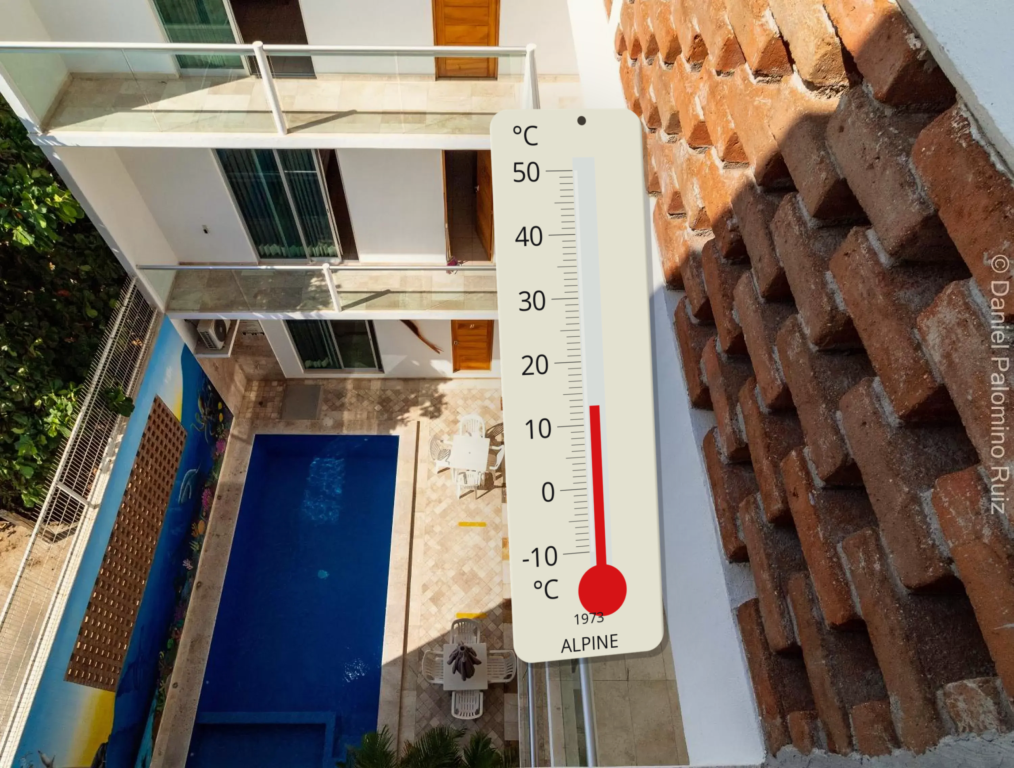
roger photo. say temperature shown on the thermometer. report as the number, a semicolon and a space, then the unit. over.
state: 13; °C
